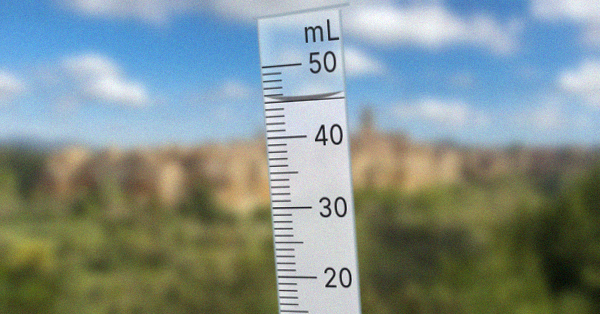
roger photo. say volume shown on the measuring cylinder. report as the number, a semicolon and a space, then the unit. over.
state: 45; mL
